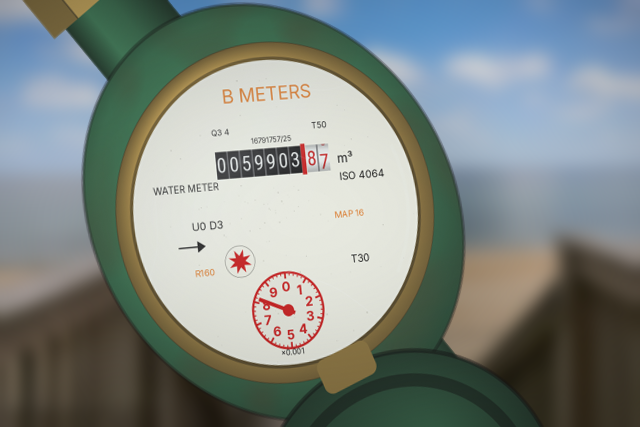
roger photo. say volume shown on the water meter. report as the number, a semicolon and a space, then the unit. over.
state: 59903.868; m³
